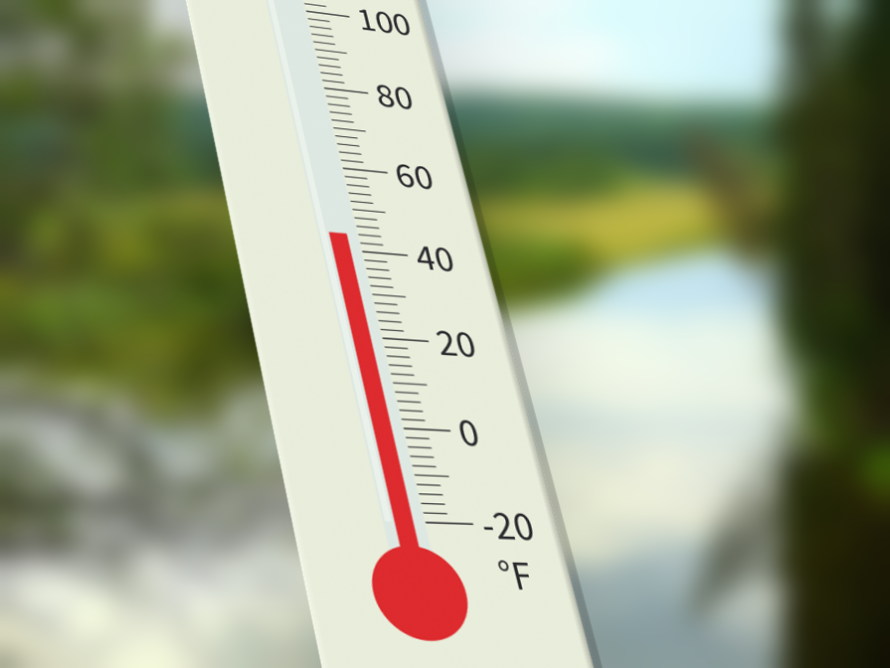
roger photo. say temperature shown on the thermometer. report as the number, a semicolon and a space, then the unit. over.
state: 44; °F
